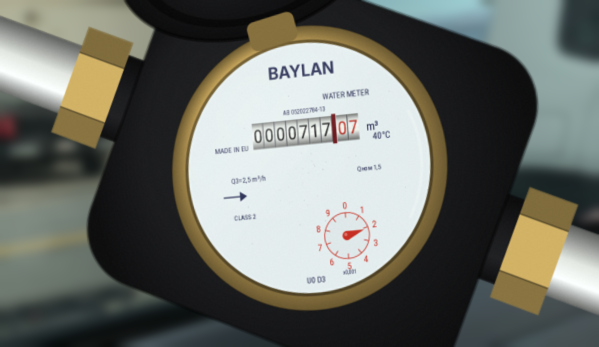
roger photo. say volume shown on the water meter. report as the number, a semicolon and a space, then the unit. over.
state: 717.072; m³
